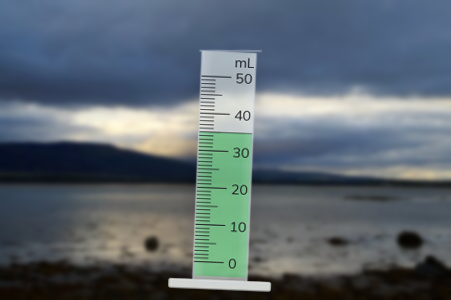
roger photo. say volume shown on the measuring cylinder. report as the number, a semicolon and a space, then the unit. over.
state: 35; mL
